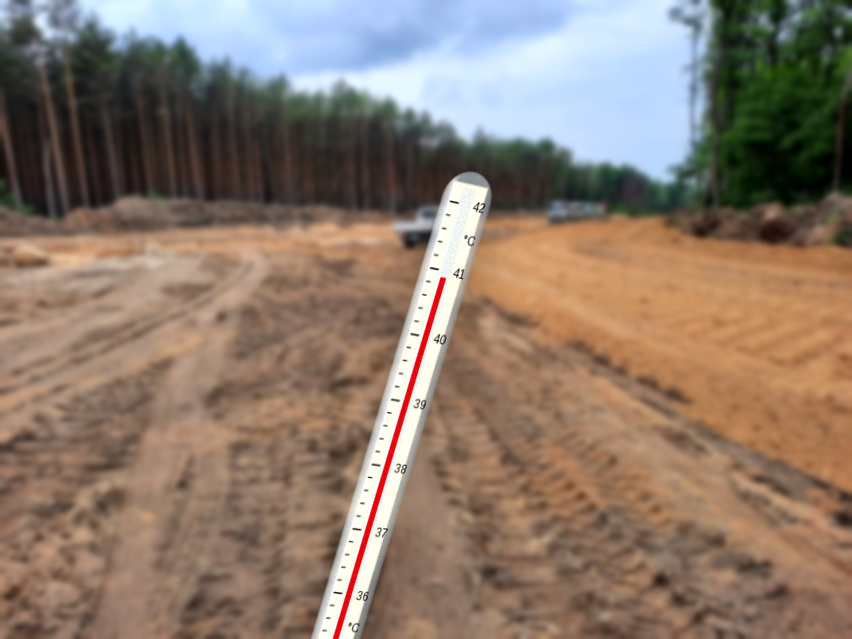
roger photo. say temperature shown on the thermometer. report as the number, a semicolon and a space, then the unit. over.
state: 40.9; °C
